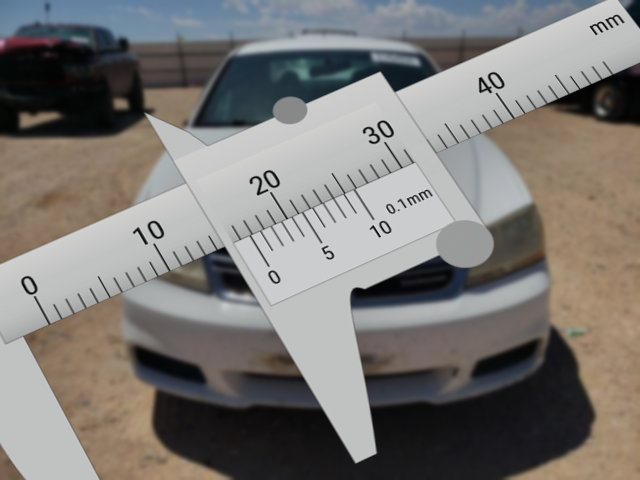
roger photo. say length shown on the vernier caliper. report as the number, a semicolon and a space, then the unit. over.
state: 16.8; mm
